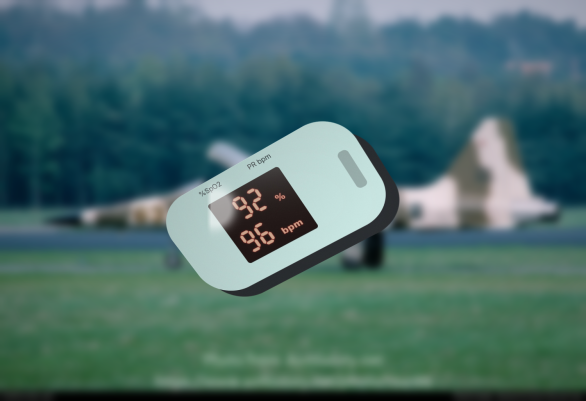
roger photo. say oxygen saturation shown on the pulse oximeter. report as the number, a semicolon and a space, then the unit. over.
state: 92; %
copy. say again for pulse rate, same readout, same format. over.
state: 96; bpm
